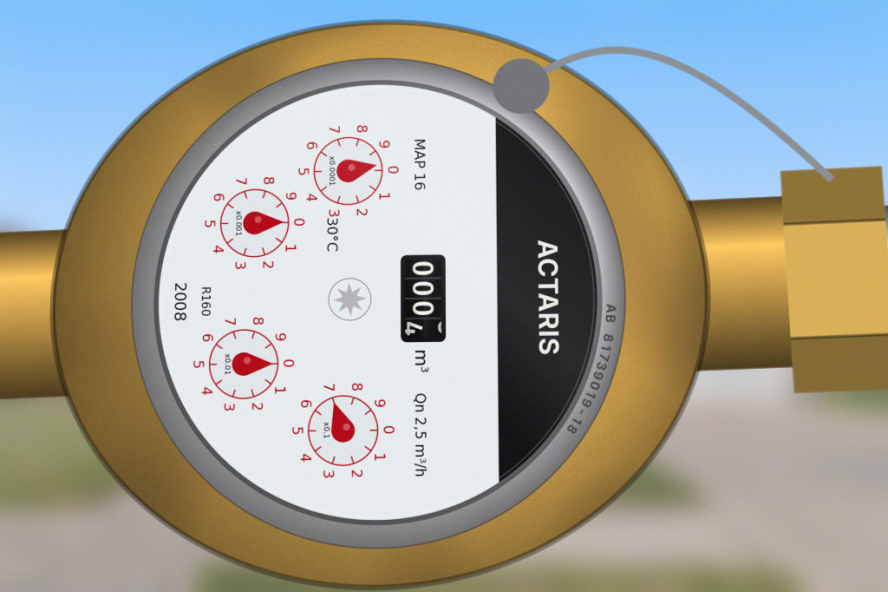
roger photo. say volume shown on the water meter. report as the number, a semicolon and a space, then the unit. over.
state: 3.6999; m³
